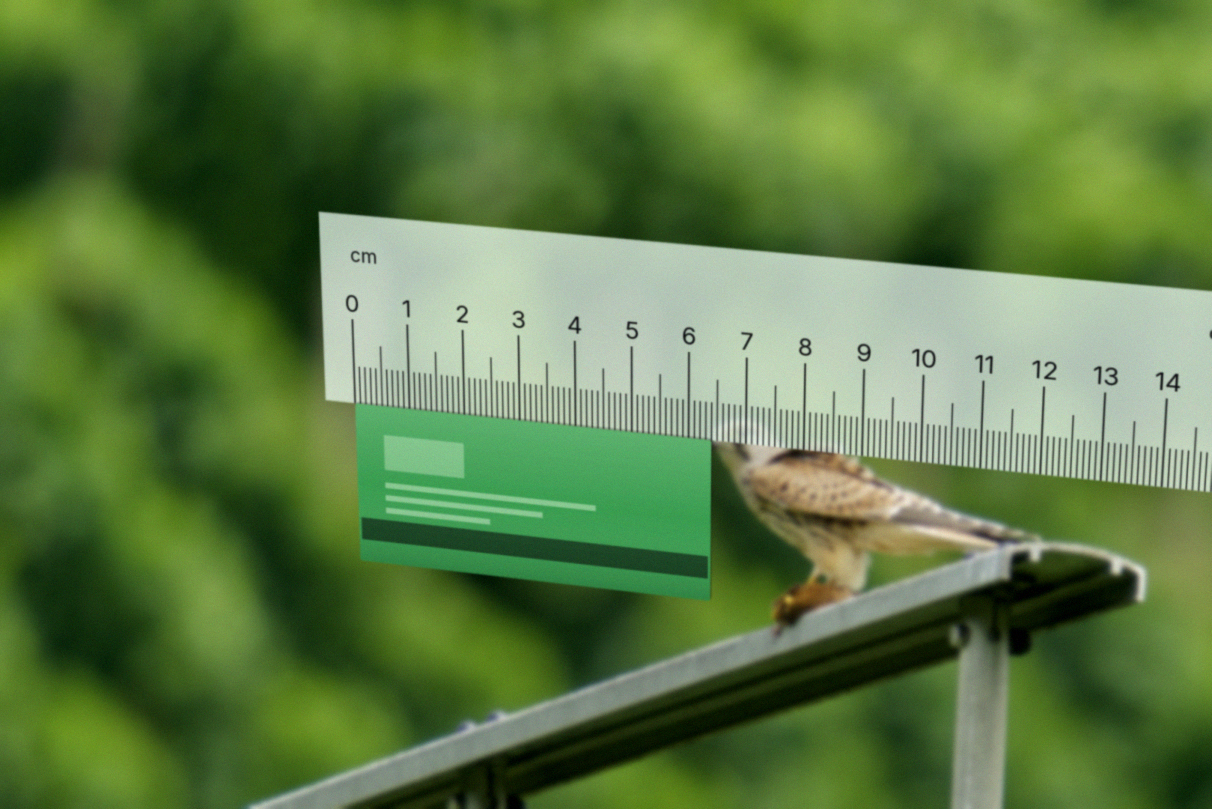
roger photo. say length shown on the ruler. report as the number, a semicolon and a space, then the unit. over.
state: 6.4; cm
